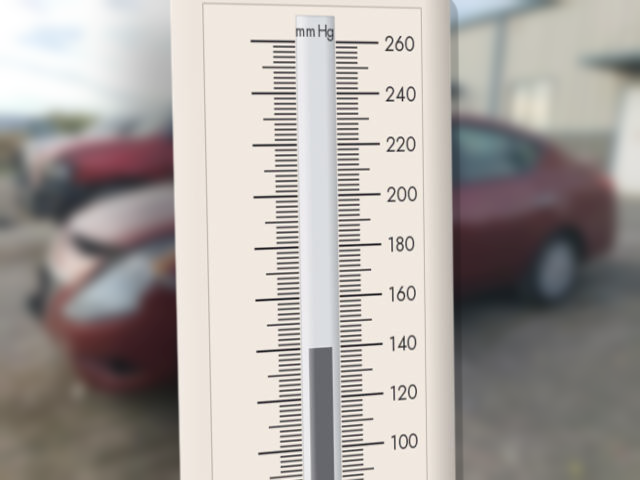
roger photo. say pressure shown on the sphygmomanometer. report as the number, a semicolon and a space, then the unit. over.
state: 140; mmHg
